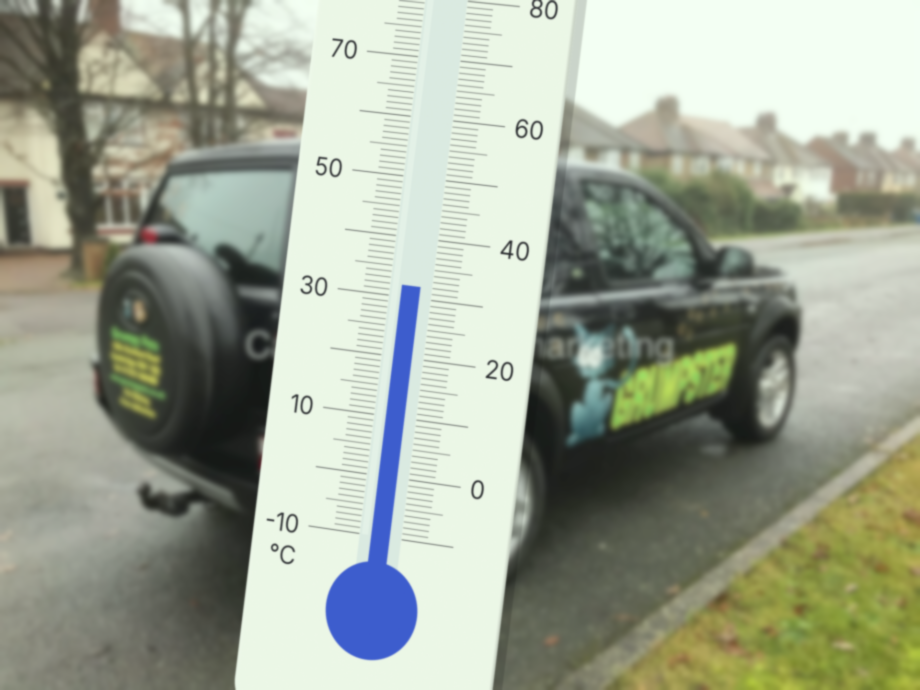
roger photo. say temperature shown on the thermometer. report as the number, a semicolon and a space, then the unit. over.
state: 32; °C
